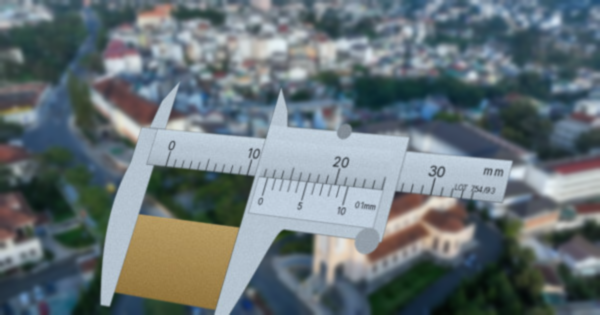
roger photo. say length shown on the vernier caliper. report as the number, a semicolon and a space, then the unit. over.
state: 12.4; mm
